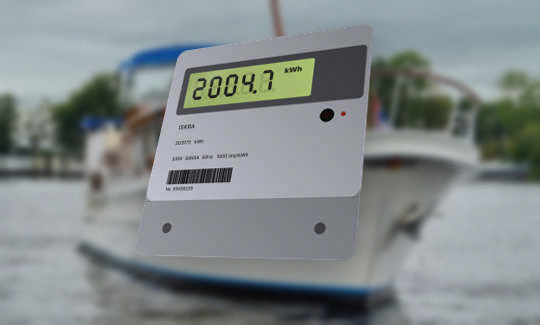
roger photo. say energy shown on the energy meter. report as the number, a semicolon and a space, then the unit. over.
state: 2004.7; kWh
